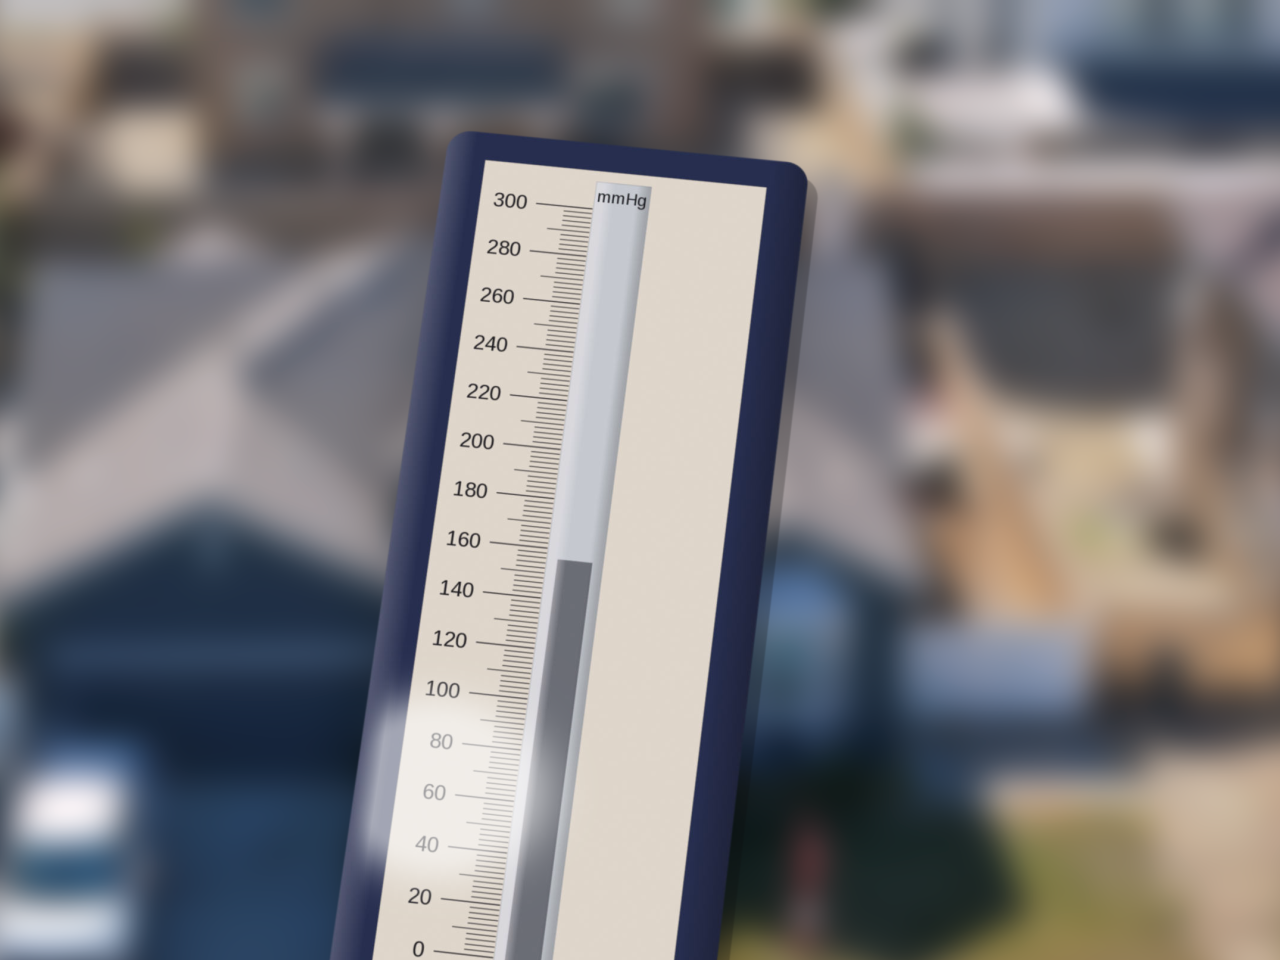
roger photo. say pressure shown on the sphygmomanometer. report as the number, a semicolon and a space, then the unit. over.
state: 156; mmHg
